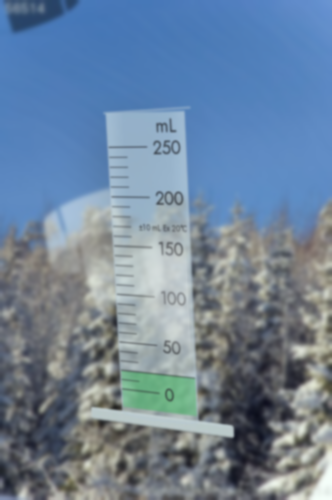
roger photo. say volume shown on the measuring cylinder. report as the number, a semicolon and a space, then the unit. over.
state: 20; mL
